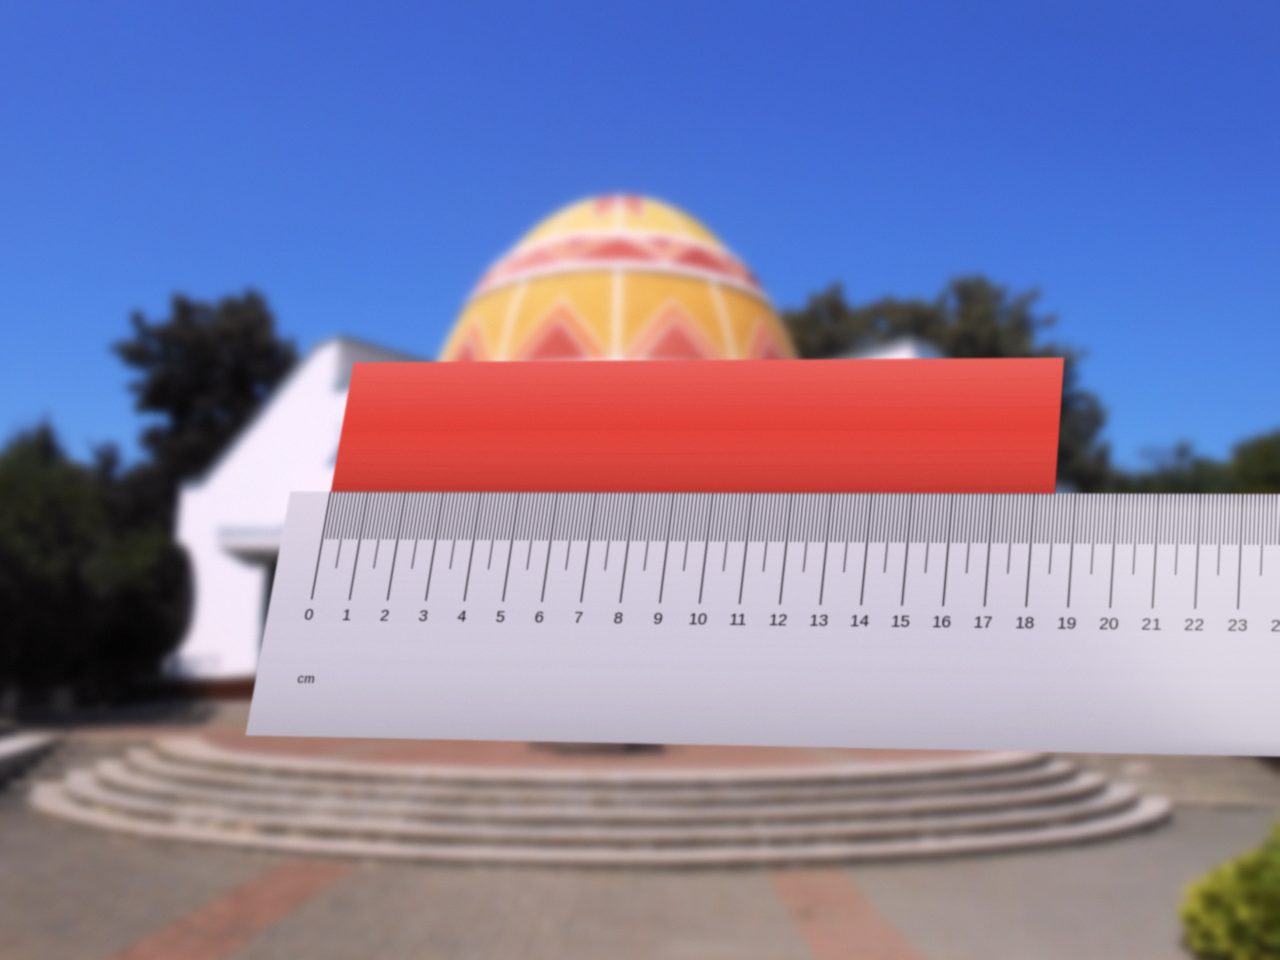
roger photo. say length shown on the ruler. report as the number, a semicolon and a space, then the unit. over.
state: 18.5; cm
